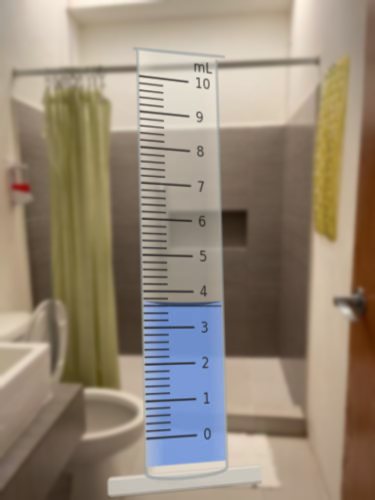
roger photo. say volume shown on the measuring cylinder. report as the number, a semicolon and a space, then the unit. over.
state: 3.6; mL
